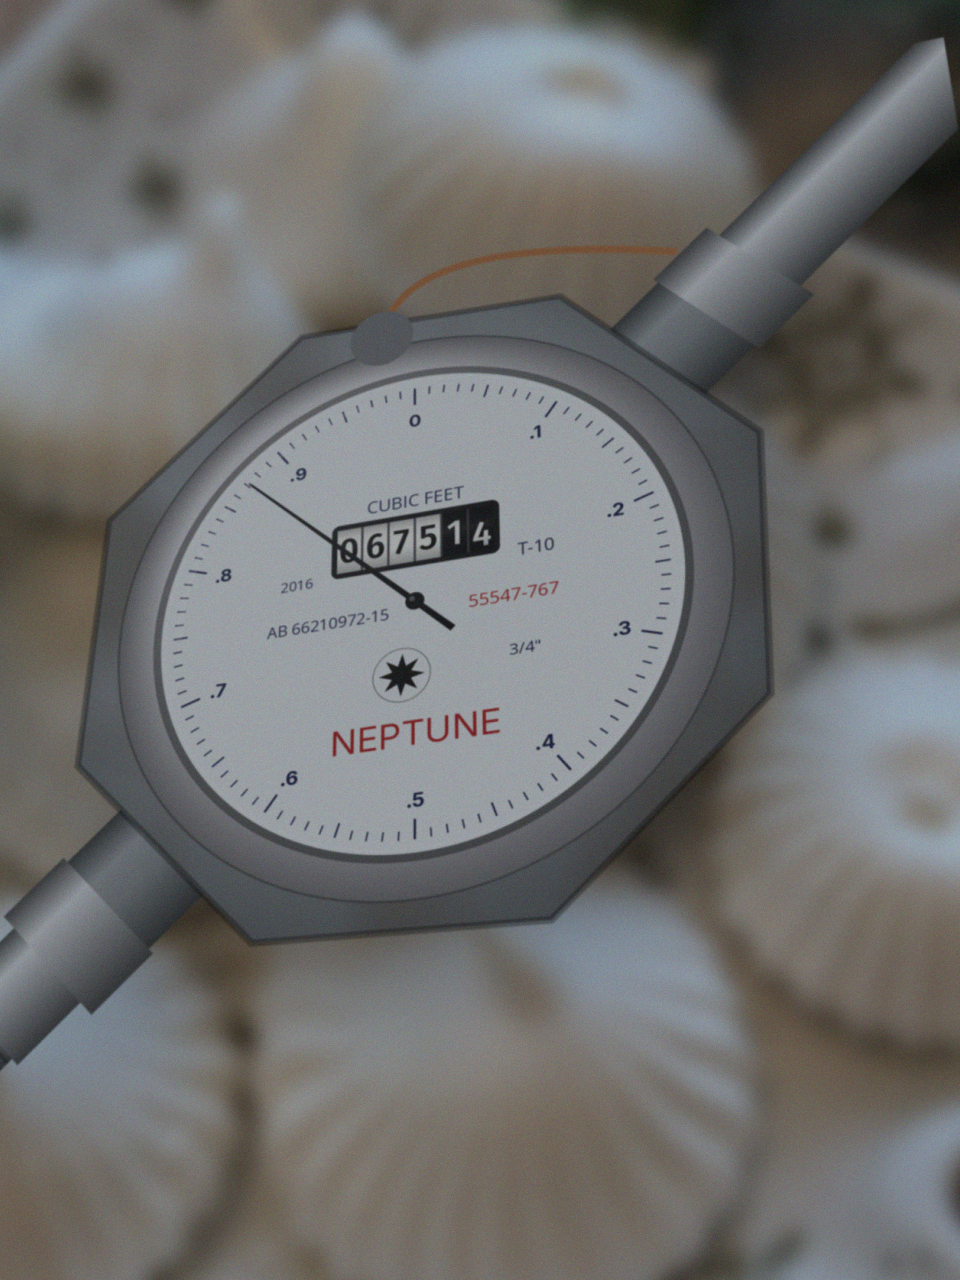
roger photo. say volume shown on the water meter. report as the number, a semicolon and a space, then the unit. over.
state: 67513.87; ft³
